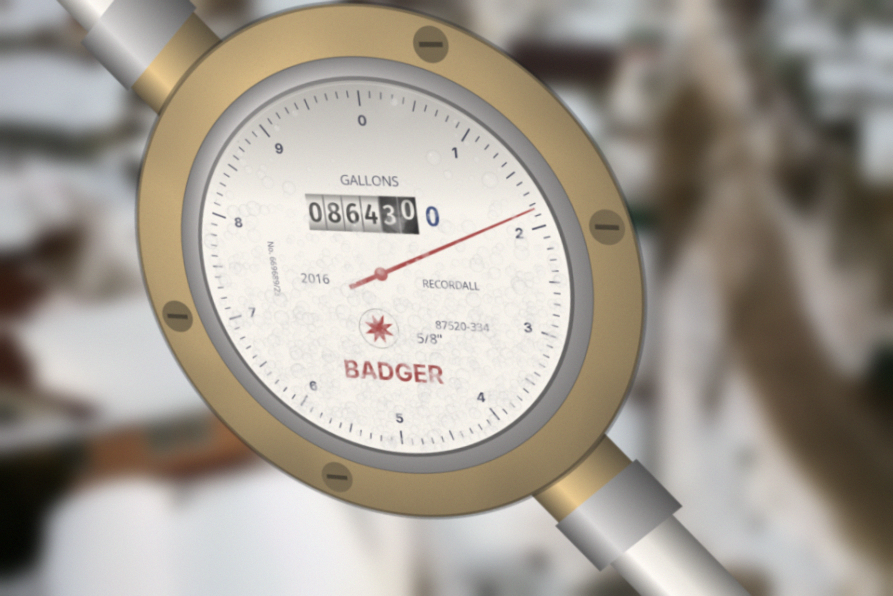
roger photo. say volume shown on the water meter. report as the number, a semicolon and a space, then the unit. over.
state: 864301.8; gal
